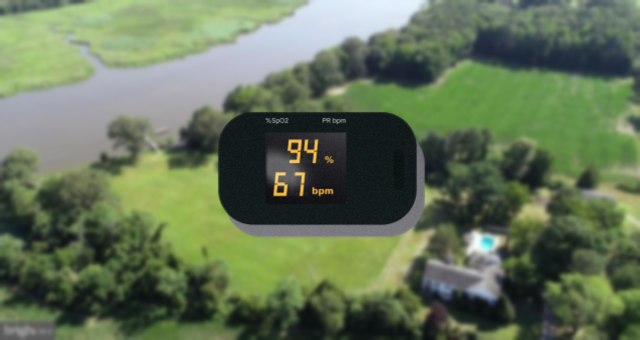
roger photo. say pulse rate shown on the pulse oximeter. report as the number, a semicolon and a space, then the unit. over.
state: 67; bpm
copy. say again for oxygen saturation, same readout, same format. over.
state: 94; %
